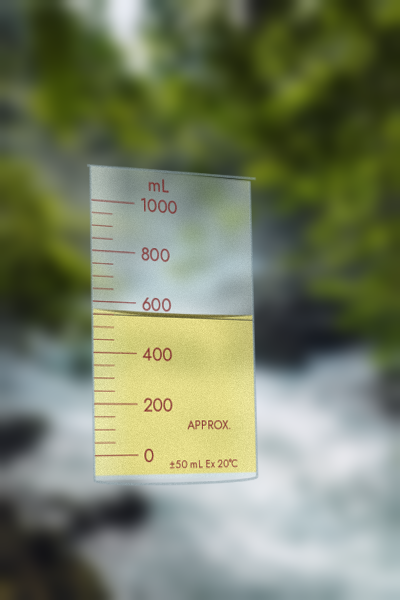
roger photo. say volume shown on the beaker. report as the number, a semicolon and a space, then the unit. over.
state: 550; mL
